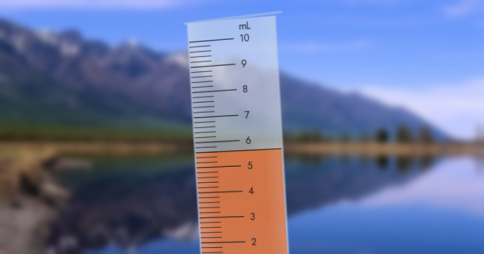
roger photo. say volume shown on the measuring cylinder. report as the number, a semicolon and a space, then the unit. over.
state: 5.6; mL
